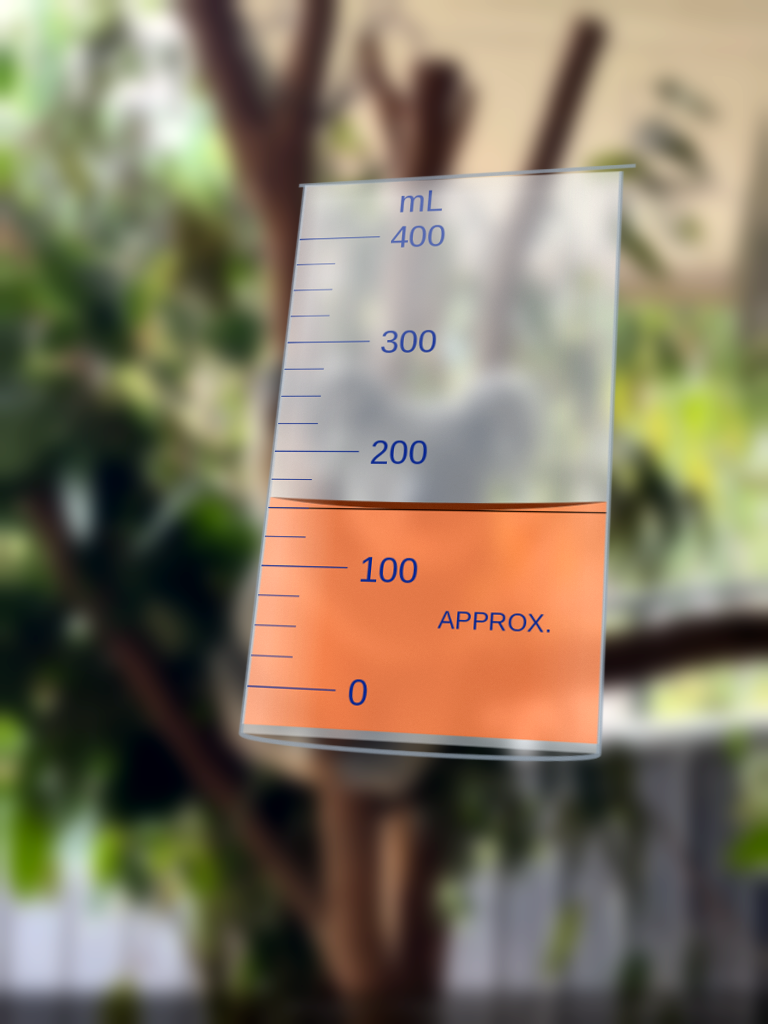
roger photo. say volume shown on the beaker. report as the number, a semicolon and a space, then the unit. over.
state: 150; mL
